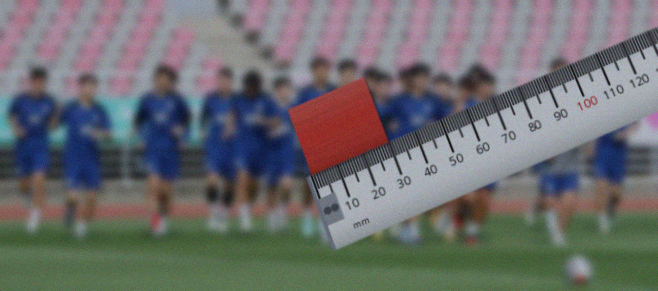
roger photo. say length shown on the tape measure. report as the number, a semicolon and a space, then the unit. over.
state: 30; mm
